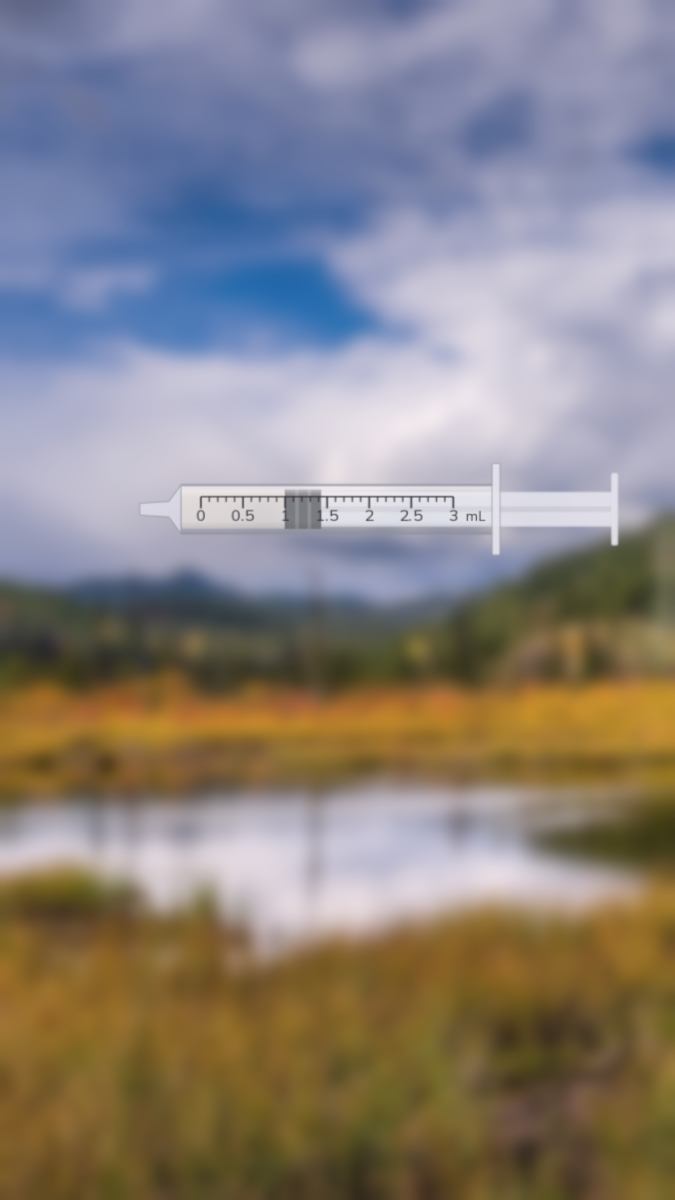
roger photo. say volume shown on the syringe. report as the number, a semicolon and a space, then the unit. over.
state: 1; mL
